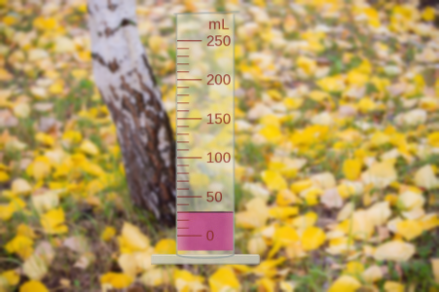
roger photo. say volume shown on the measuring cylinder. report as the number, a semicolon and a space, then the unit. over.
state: 30; mL
